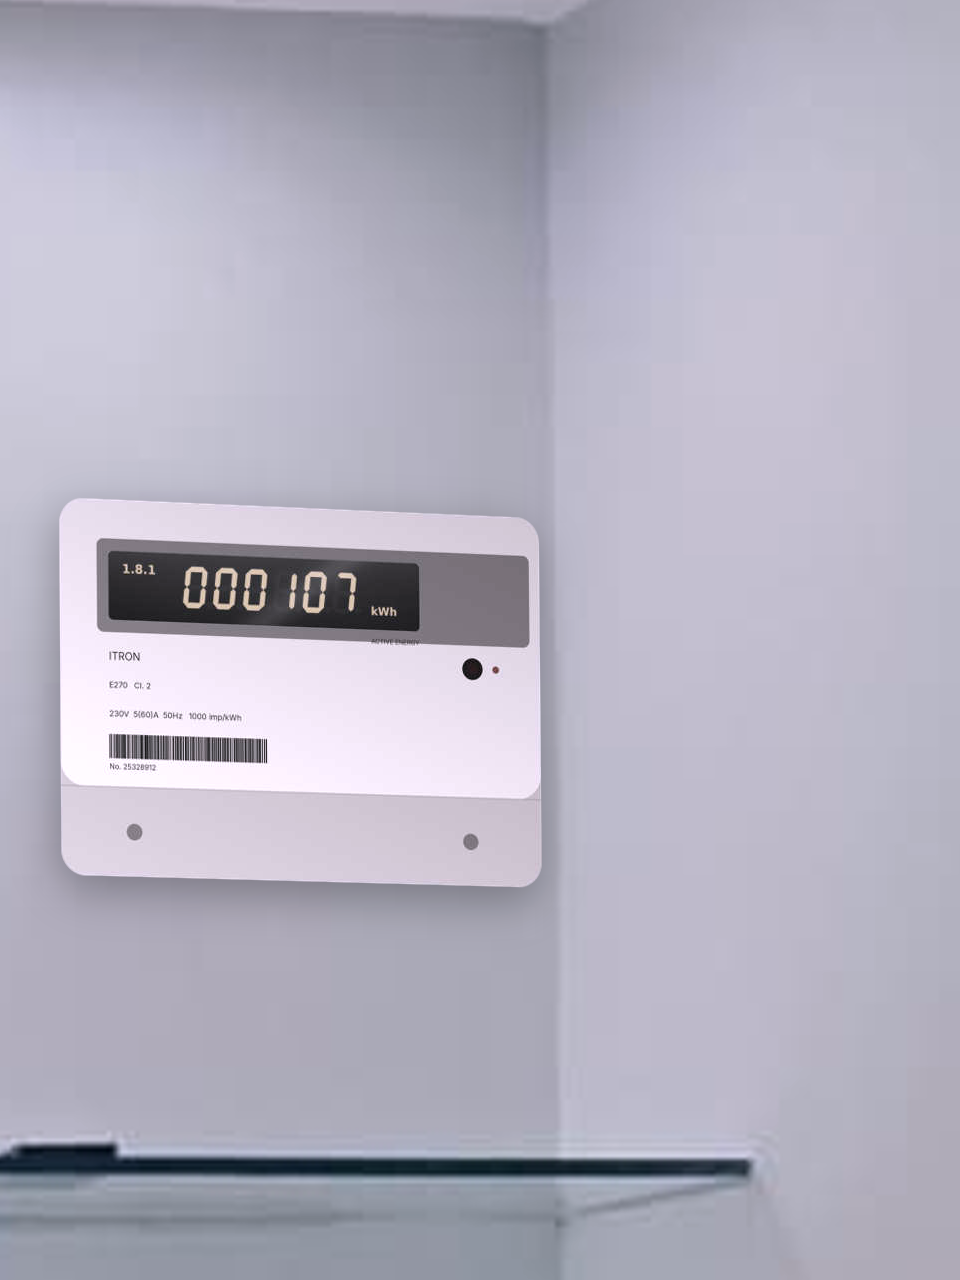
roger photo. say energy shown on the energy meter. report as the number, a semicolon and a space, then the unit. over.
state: 107; kWh
